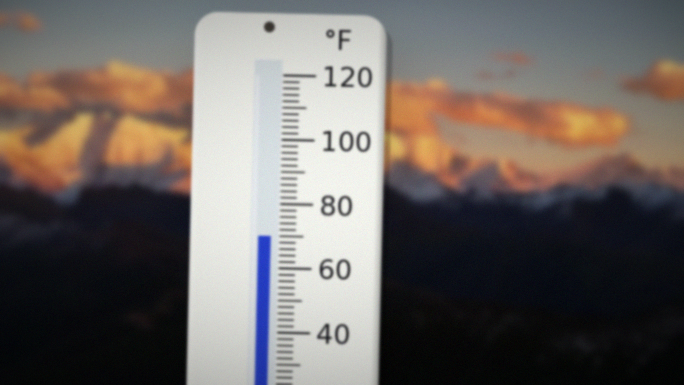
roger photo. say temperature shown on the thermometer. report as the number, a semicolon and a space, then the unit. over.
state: 70; °F
